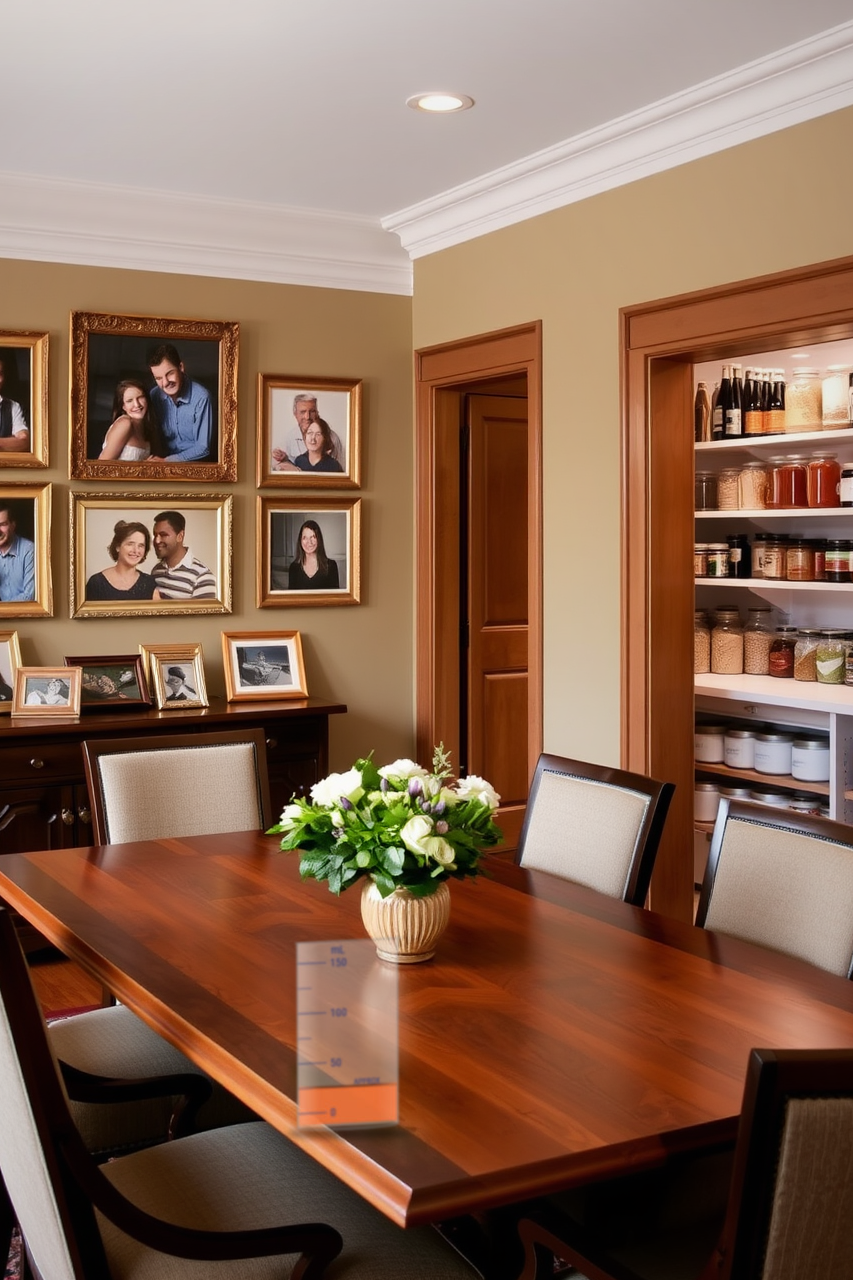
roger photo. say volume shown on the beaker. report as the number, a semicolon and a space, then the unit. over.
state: 25; mL
